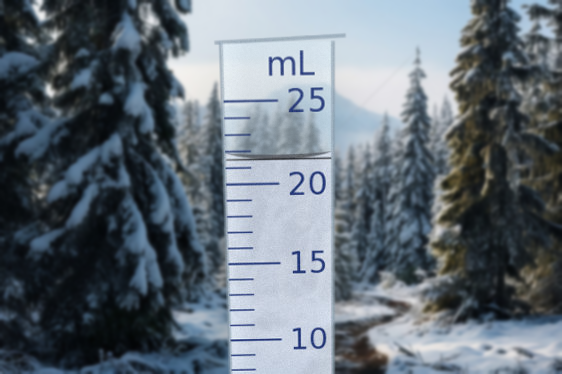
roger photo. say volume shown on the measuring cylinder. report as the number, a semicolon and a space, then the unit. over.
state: 21.5; mL
